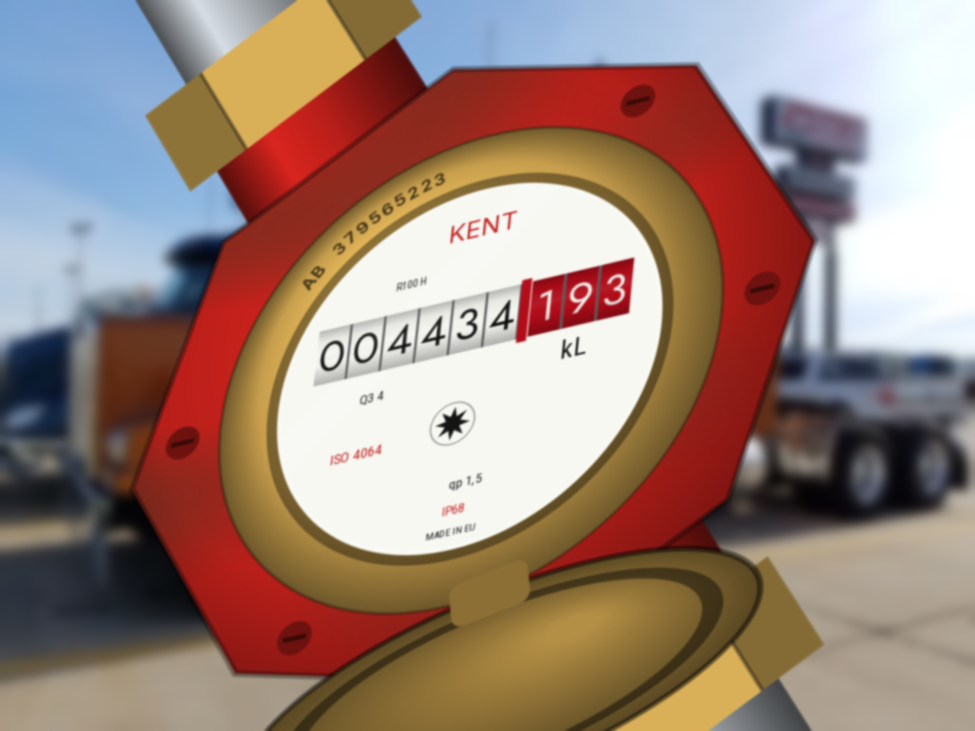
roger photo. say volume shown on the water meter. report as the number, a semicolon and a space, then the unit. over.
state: 4434.193; kL
